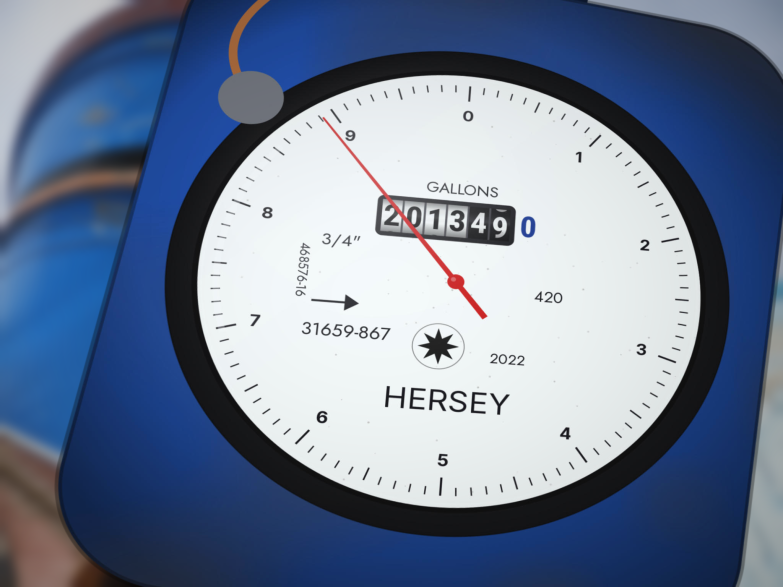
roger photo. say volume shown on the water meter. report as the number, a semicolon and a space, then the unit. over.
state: 2013488.9; gal
